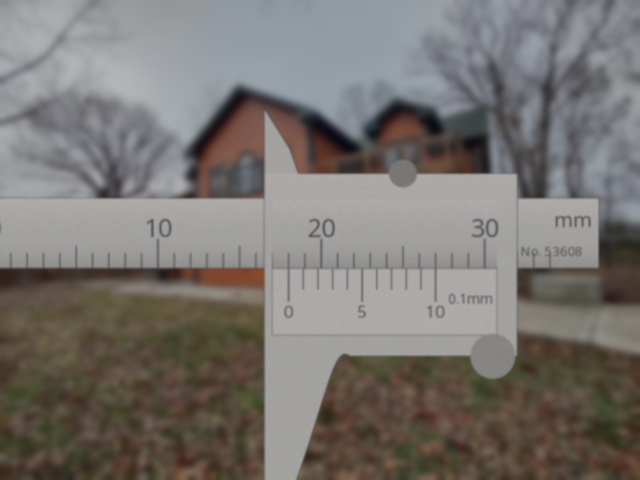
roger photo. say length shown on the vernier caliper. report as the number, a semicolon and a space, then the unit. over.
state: 18.0; mm
